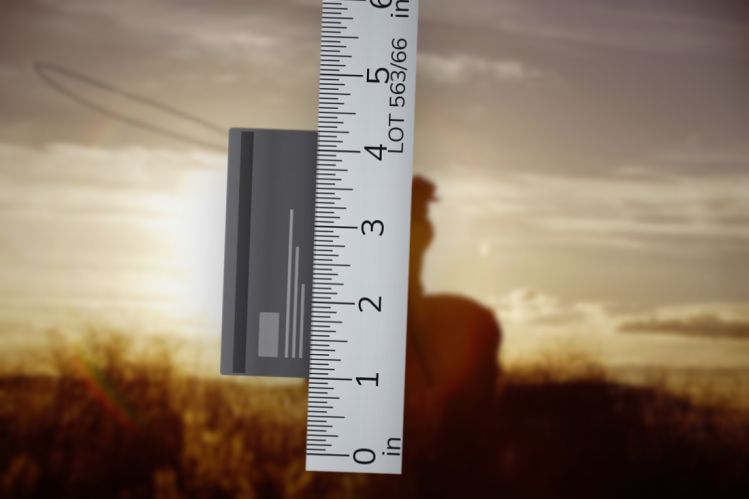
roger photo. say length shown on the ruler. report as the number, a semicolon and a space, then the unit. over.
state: 3.25; in
